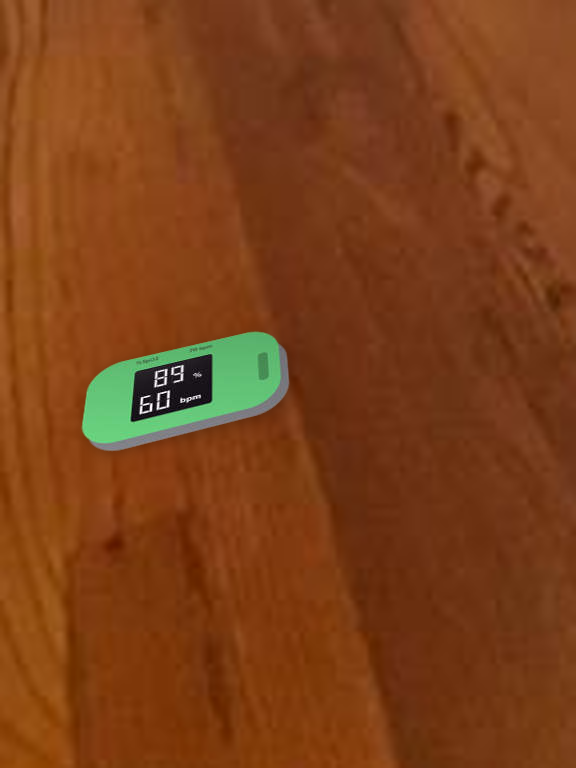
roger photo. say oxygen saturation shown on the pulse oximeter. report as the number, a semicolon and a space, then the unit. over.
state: 89; %
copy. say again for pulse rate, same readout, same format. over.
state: 60; bpm
